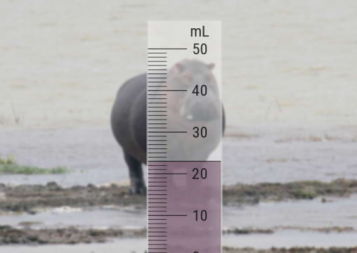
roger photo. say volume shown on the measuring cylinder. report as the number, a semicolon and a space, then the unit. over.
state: 23; mL
